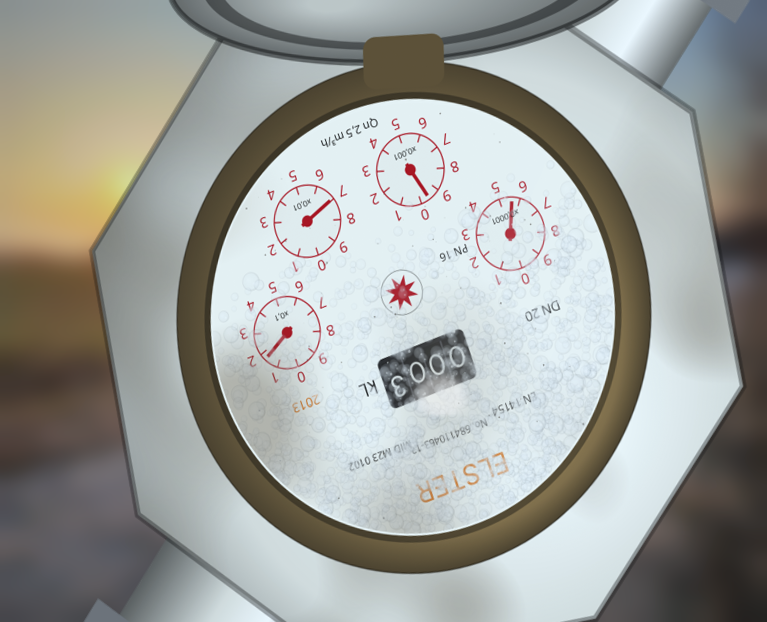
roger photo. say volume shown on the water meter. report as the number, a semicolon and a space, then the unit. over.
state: 3.1695; kL
